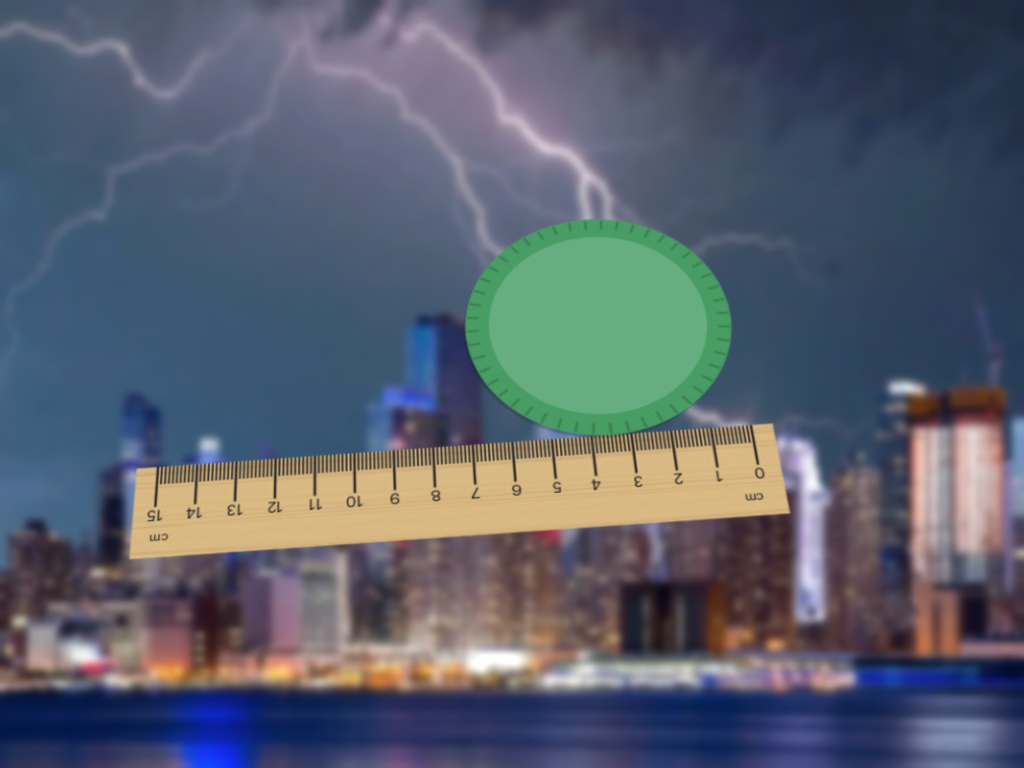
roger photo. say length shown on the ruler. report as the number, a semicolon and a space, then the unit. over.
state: 7; cm
